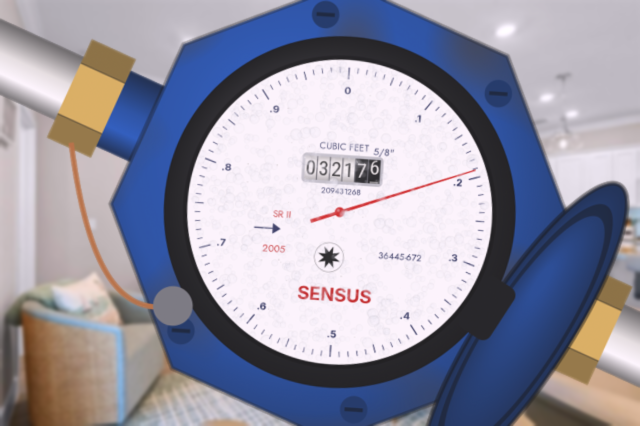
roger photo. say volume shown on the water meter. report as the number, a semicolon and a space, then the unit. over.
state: 32176.19; ft³
